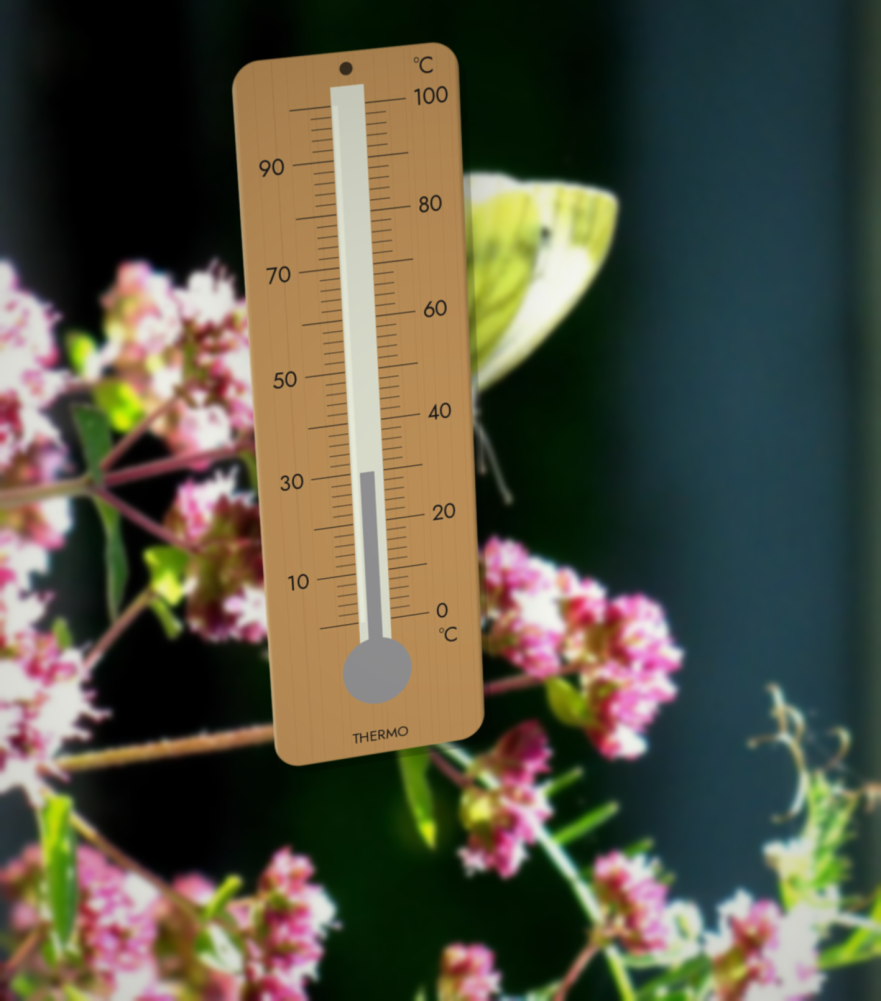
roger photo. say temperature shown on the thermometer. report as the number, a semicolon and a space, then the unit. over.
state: 30; °C
